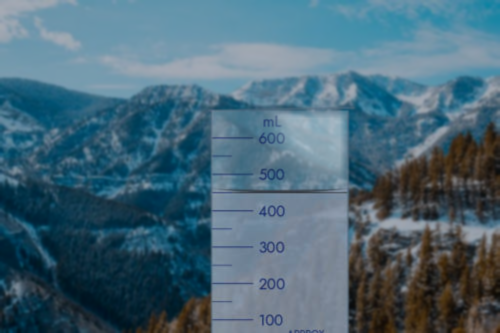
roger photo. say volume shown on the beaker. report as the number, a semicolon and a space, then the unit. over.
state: 450; mL
